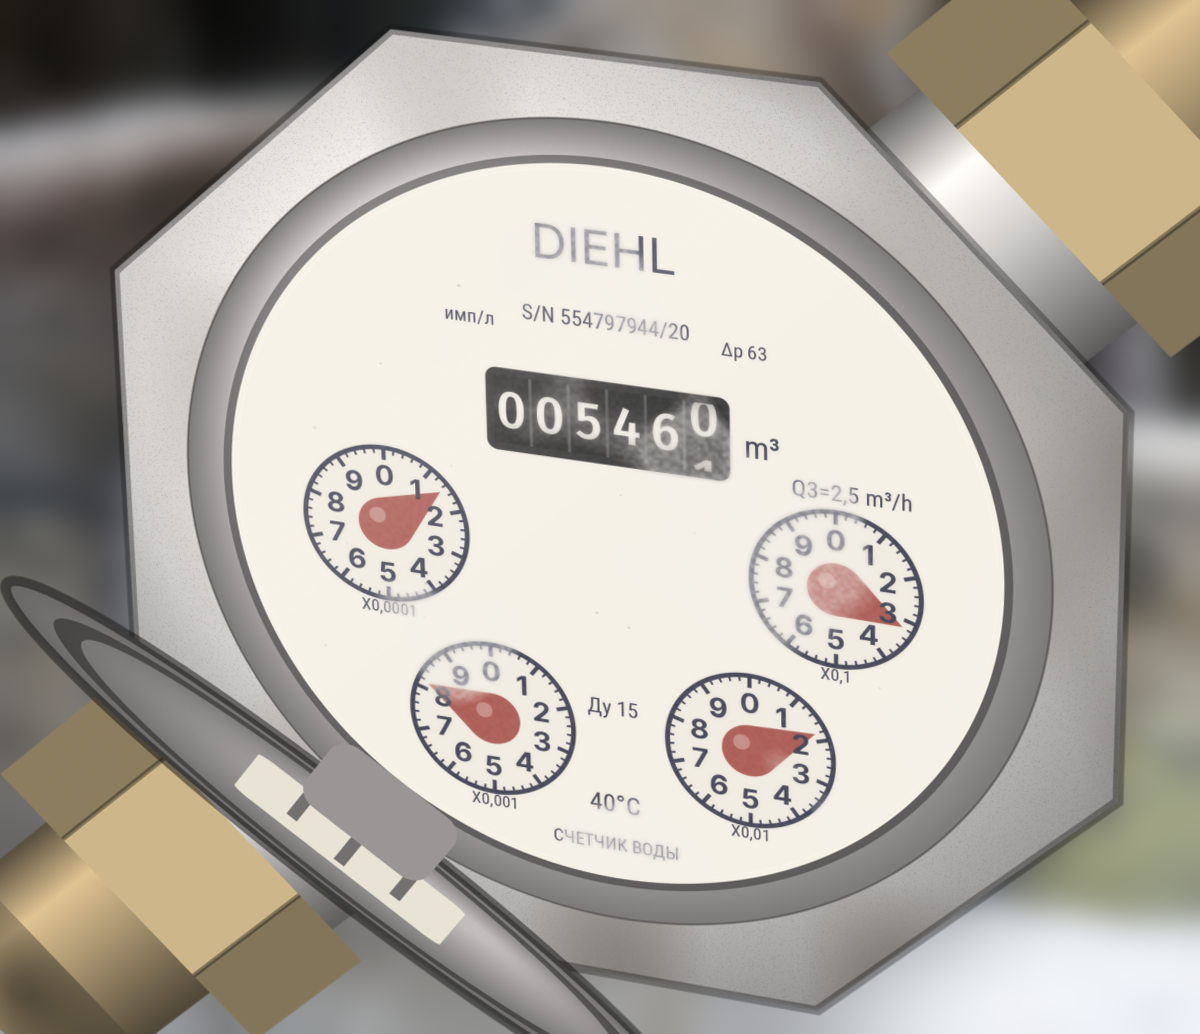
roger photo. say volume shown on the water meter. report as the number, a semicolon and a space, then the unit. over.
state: 5460.3181; m³
